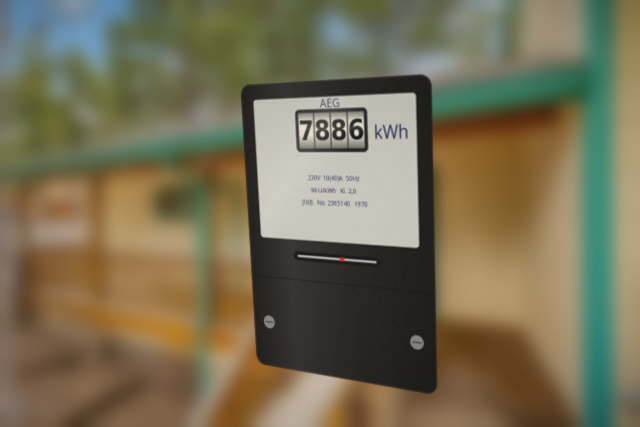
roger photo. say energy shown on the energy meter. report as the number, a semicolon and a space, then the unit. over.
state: 7886; kWh
